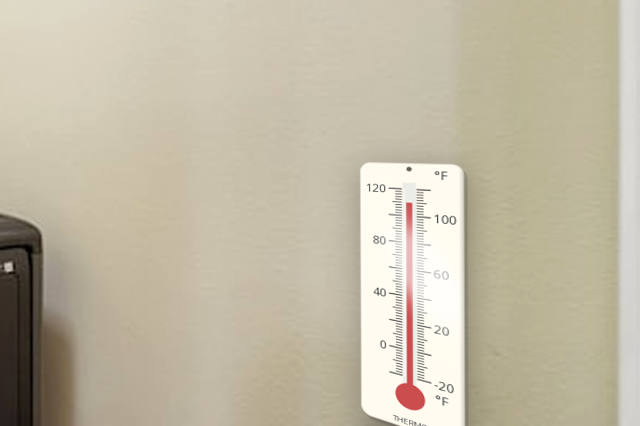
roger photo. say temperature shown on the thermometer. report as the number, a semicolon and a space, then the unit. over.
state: 110; °F
